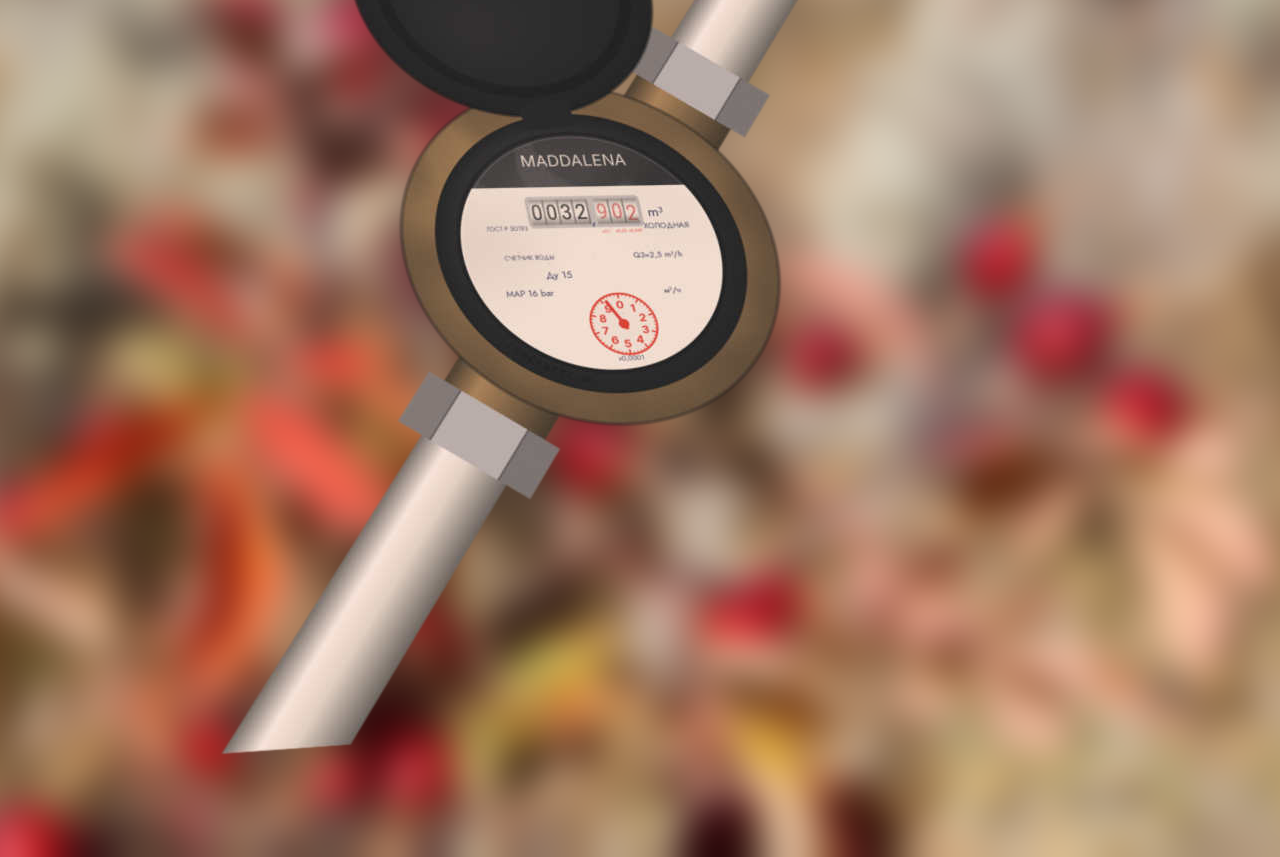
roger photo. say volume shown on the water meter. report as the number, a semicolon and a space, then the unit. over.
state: 32.9019; m³
